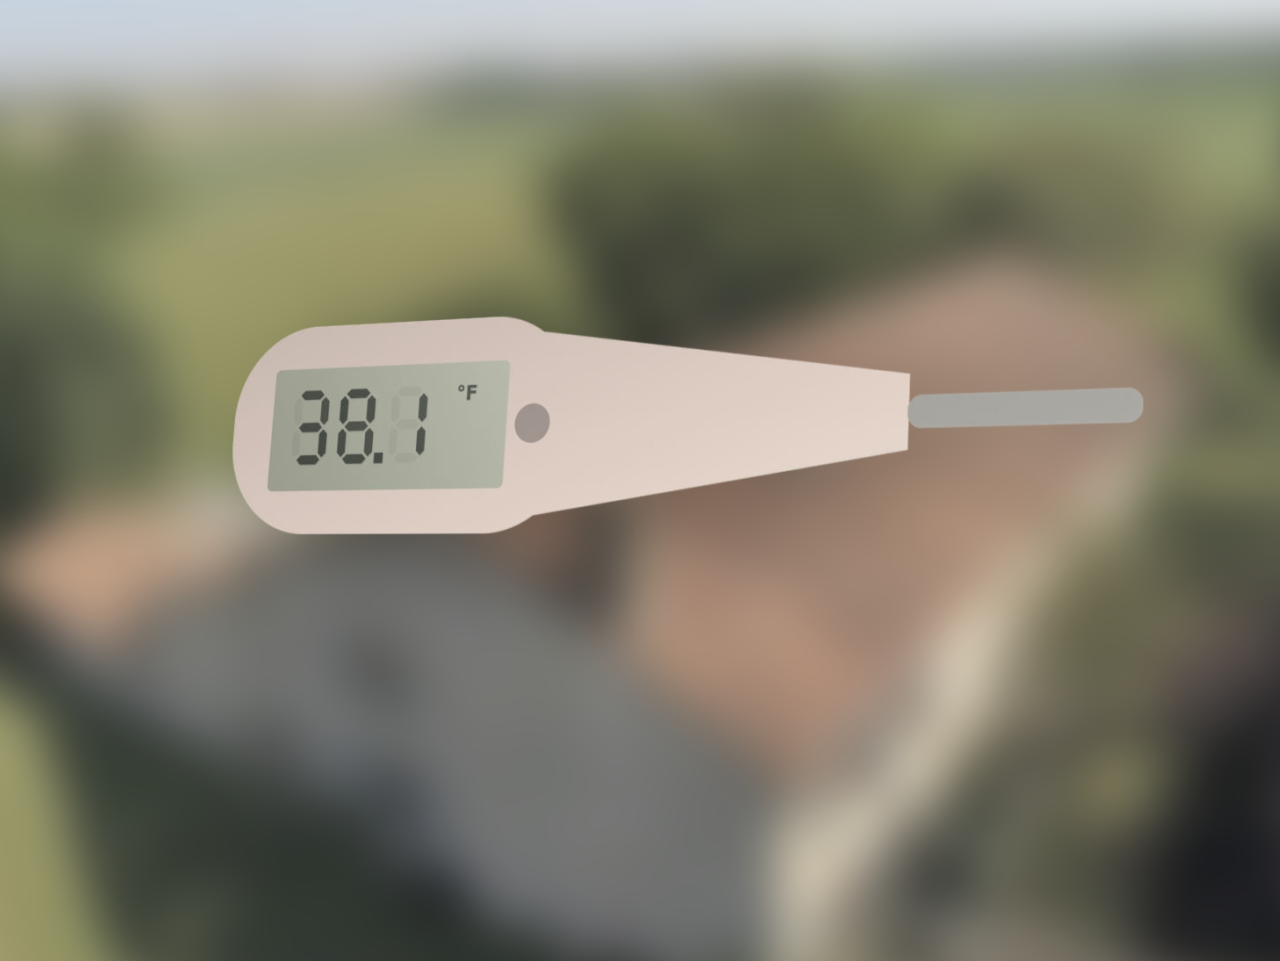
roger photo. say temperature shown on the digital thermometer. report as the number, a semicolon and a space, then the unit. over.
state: 38.1; °F
